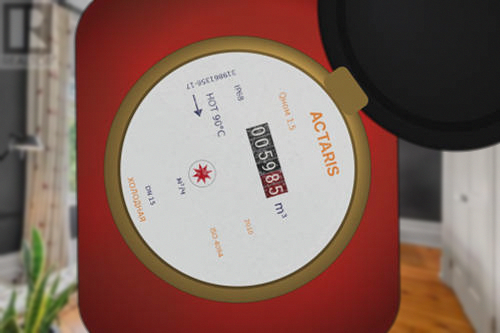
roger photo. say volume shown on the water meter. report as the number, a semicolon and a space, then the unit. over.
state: 59.85; m³
